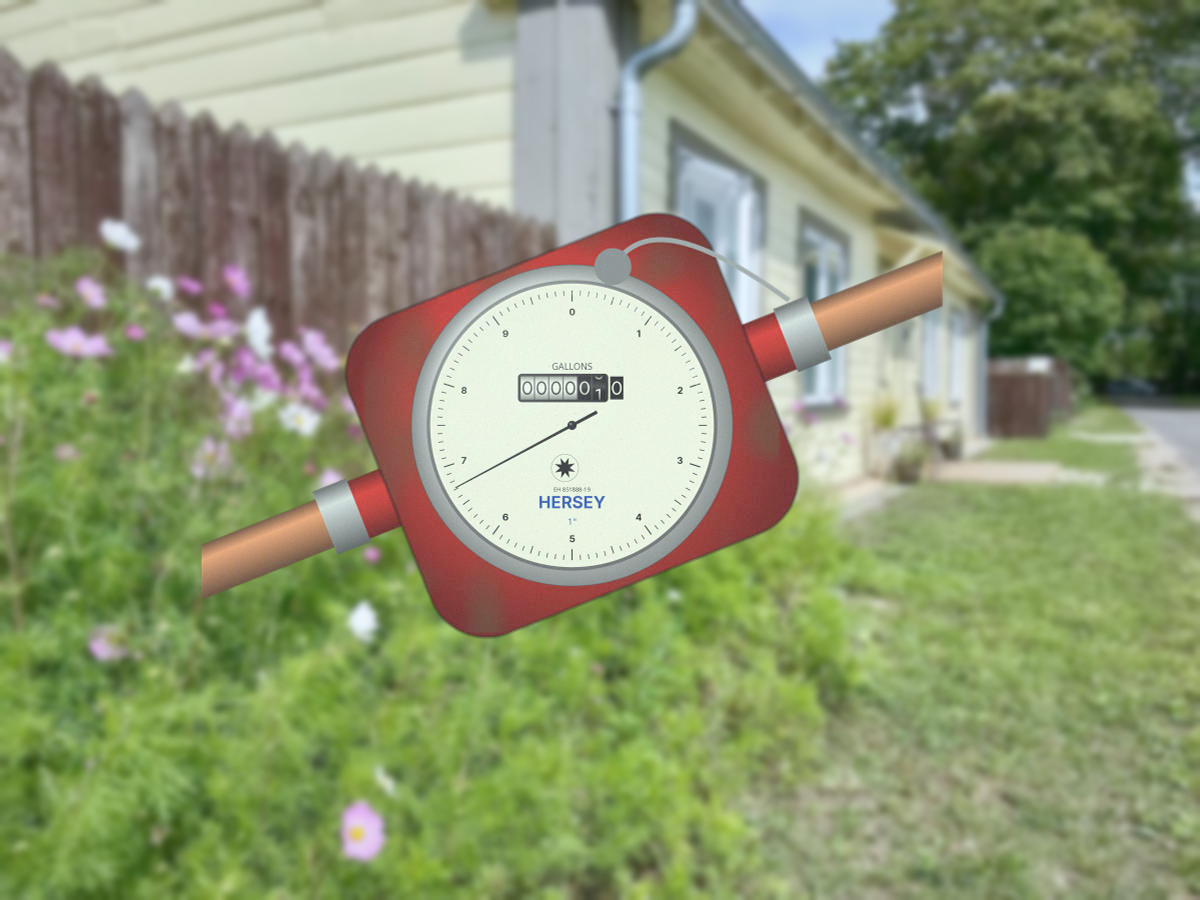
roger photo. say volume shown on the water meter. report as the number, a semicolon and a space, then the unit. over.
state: 6.7; gal
